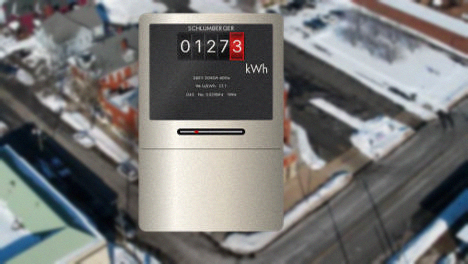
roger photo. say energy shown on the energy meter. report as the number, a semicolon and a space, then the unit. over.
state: 127.3; kWh
